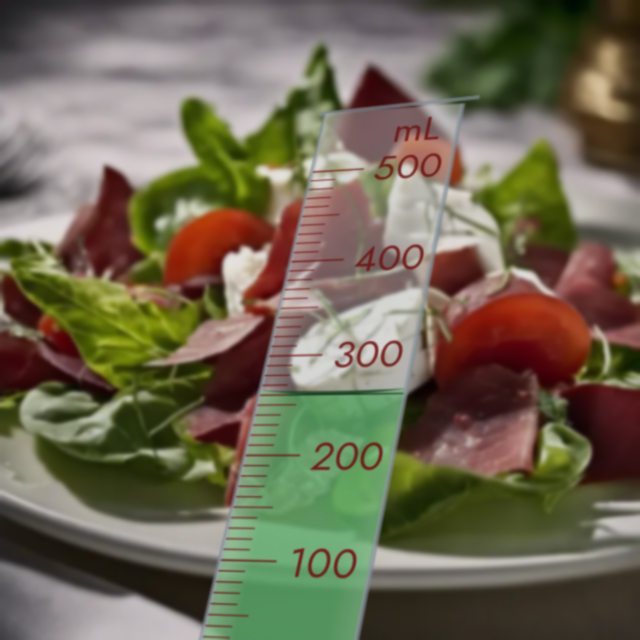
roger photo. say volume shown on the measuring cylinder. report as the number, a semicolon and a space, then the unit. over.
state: 260; mL
